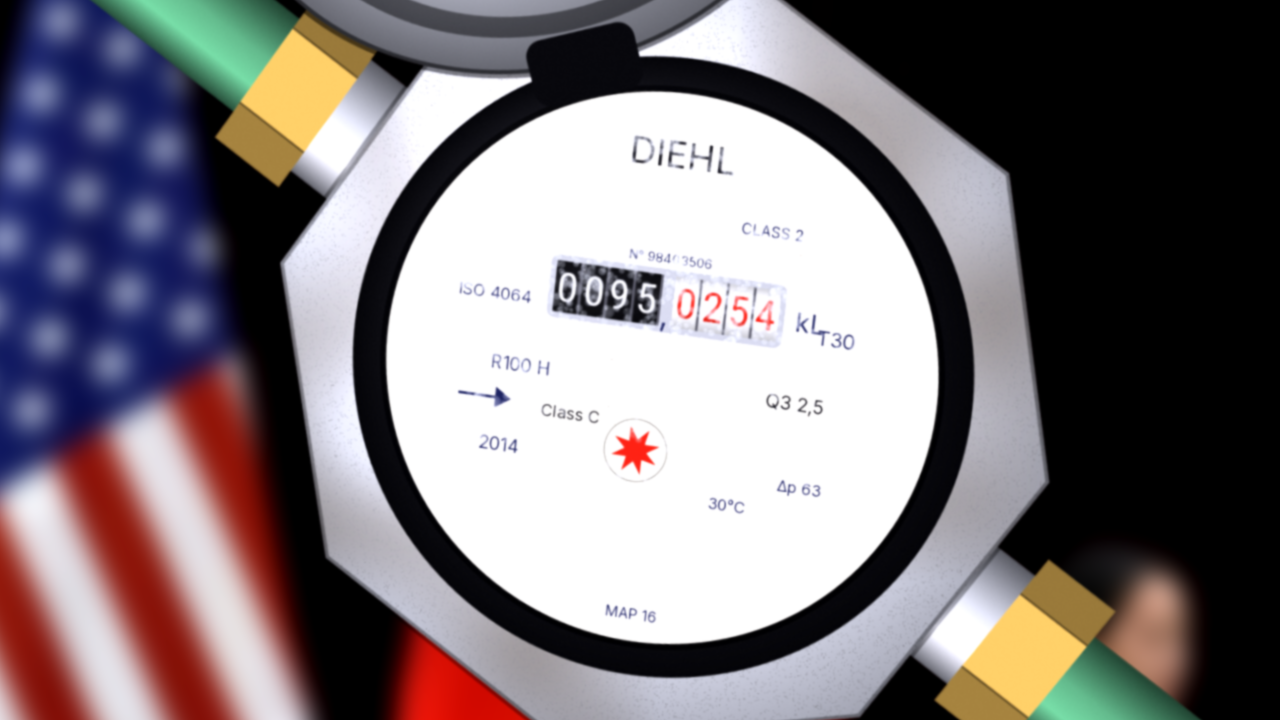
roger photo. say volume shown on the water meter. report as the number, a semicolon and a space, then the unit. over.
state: 95.0254; kL
